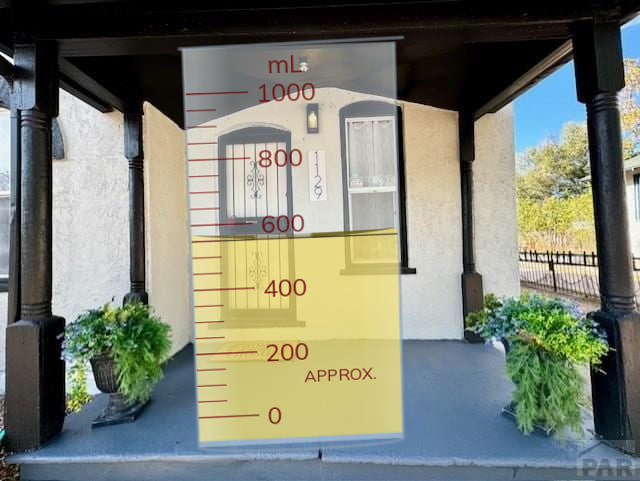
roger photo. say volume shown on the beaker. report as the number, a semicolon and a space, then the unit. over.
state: 550; mL
